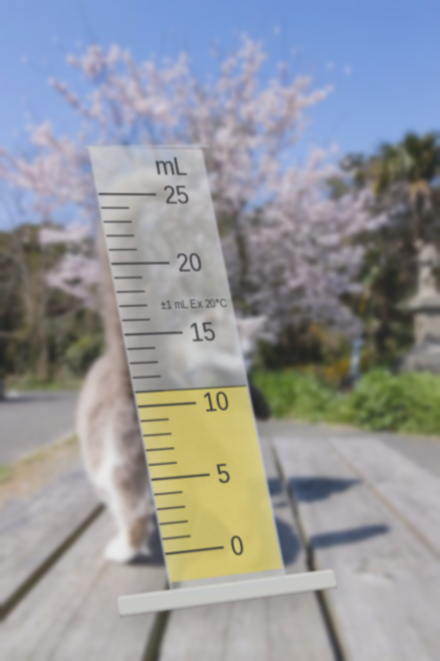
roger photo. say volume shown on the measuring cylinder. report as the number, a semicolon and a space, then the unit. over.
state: 11; mL
